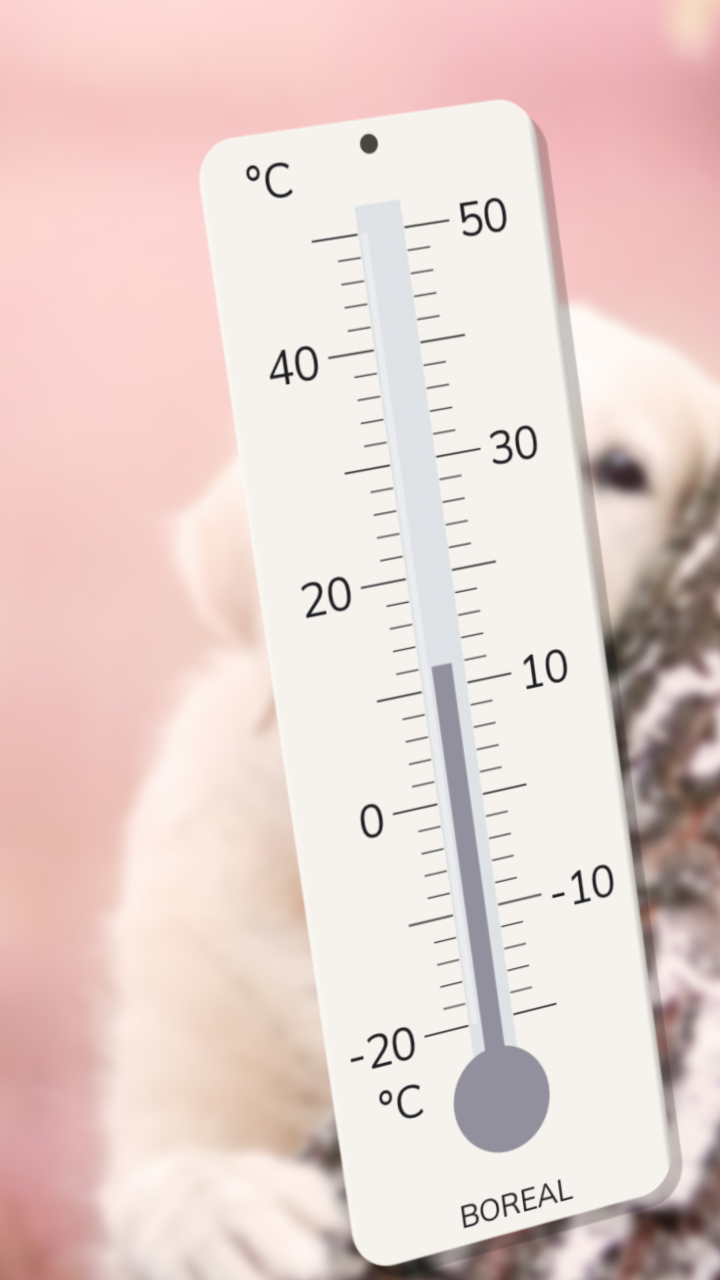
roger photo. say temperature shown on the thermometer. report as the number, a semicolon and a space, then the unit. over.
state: 12; °C
